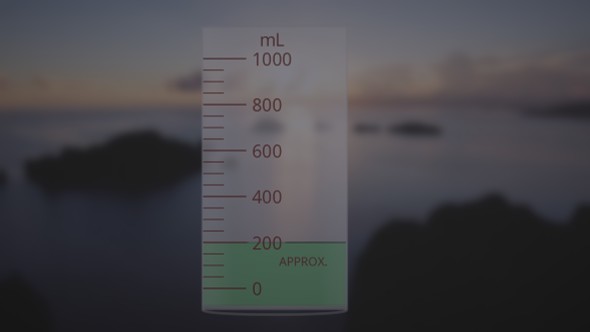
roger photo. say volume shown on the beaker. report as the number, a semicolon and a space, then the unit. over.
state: 200; mL
